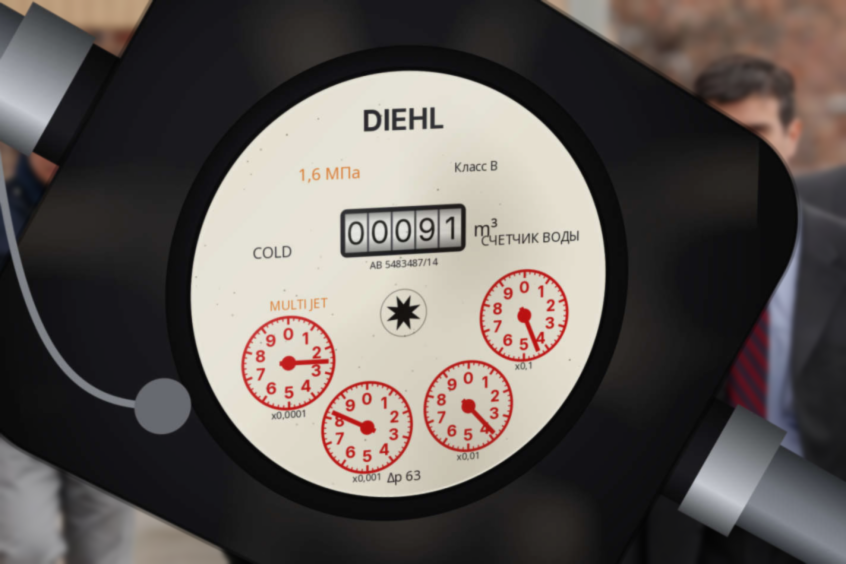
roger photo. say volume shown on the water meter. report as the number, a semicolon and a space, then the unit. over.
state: 91.4382; m³
